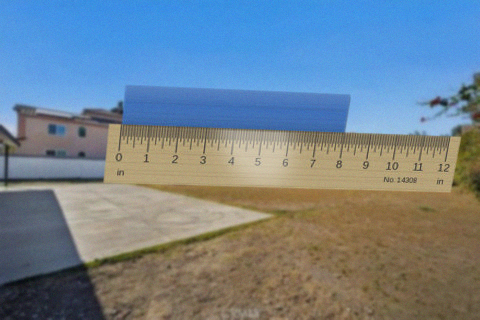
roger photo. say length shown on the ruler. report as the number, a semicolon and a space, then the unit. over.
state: 8; in
